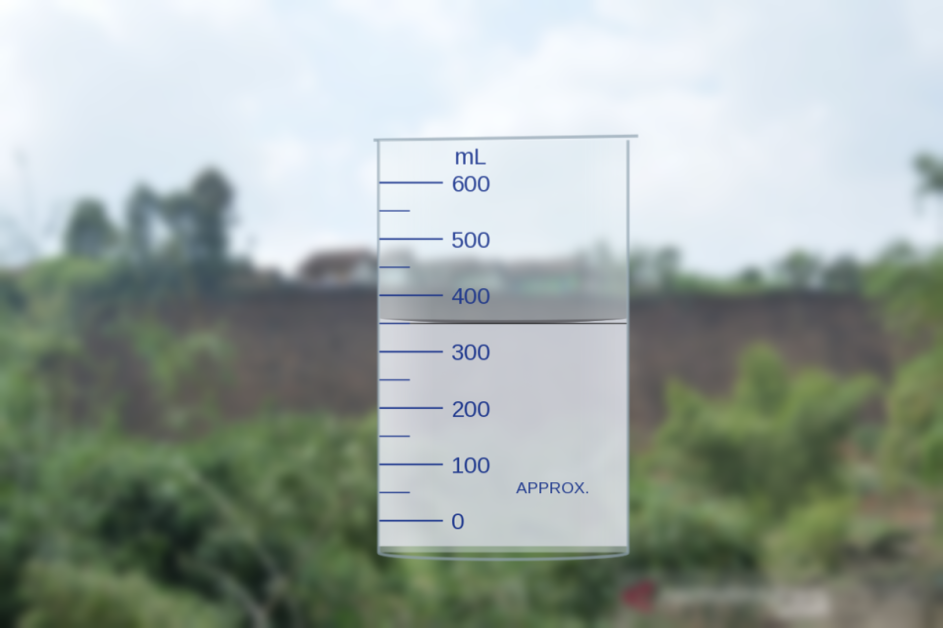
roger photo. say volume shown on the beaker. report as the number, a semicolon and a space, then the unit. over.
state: 350; mL
